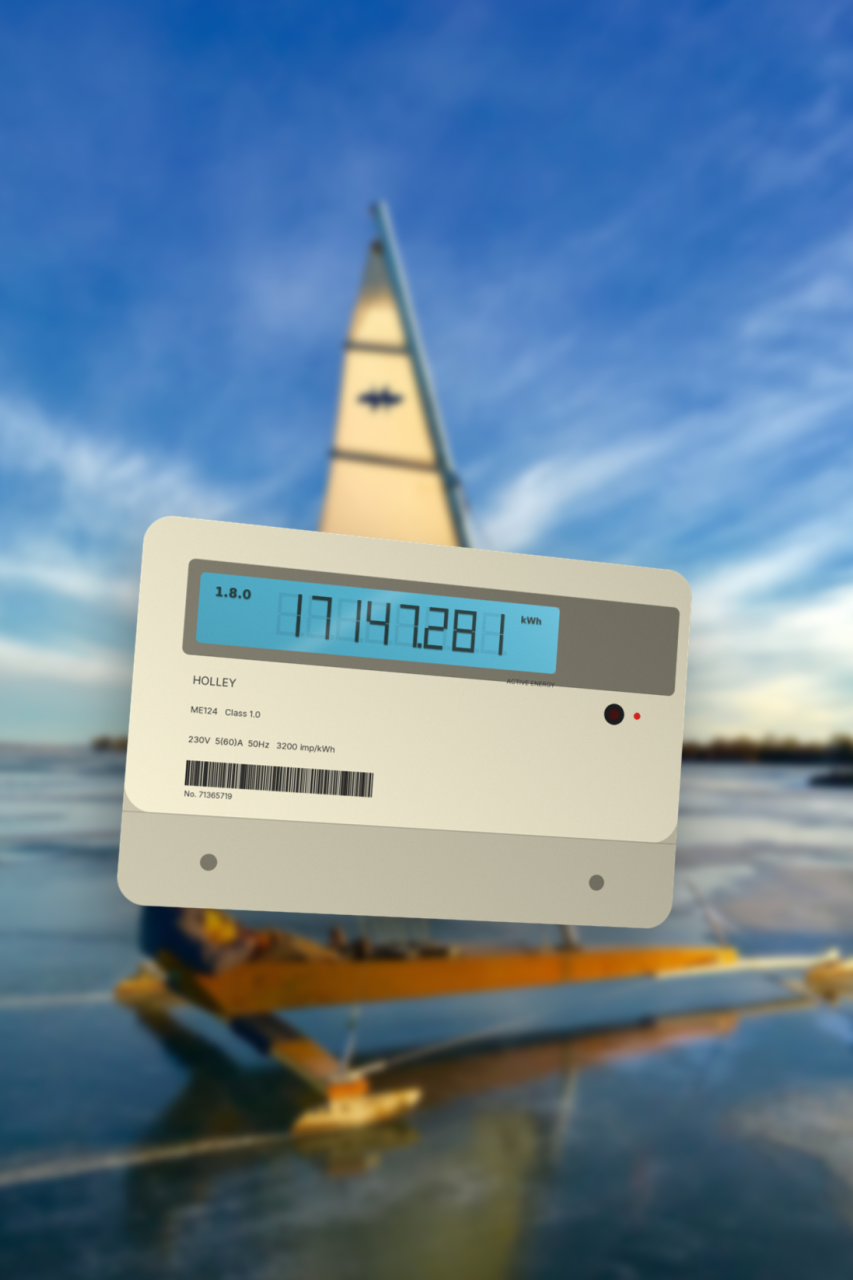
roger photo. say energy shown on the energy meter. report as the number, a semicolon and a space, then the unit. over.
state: 17147.281; kWh
